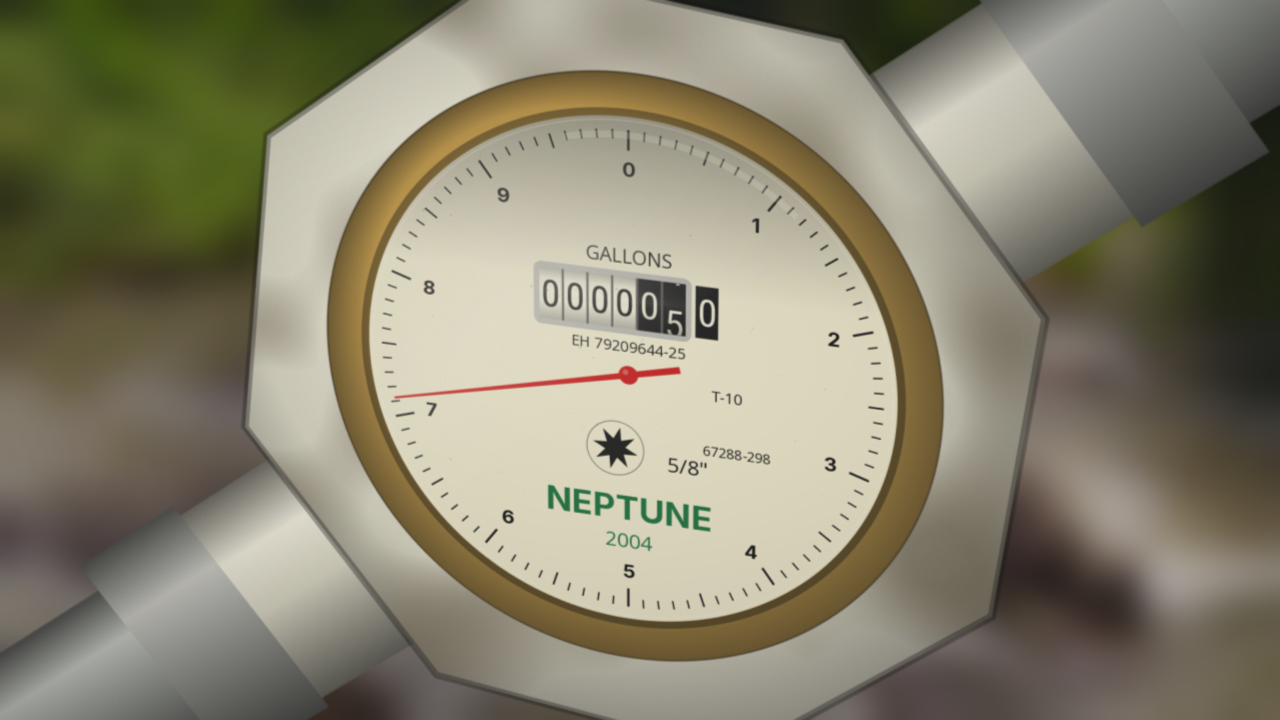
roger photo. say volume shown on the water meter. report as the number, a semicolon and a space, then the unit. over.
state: 47.1; gal
